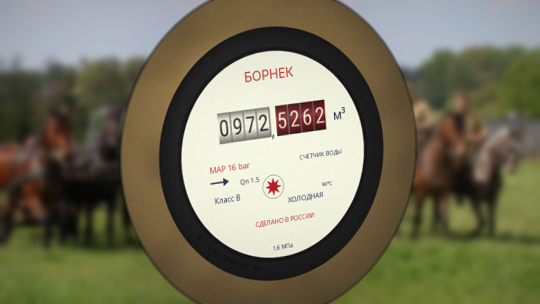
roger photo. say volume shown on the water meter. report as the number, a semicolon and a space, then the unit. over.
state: 972.5262; m³
